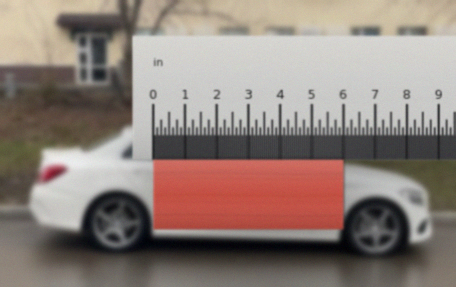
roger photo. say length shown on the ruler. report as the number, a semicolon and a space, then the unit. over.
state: 6; in
